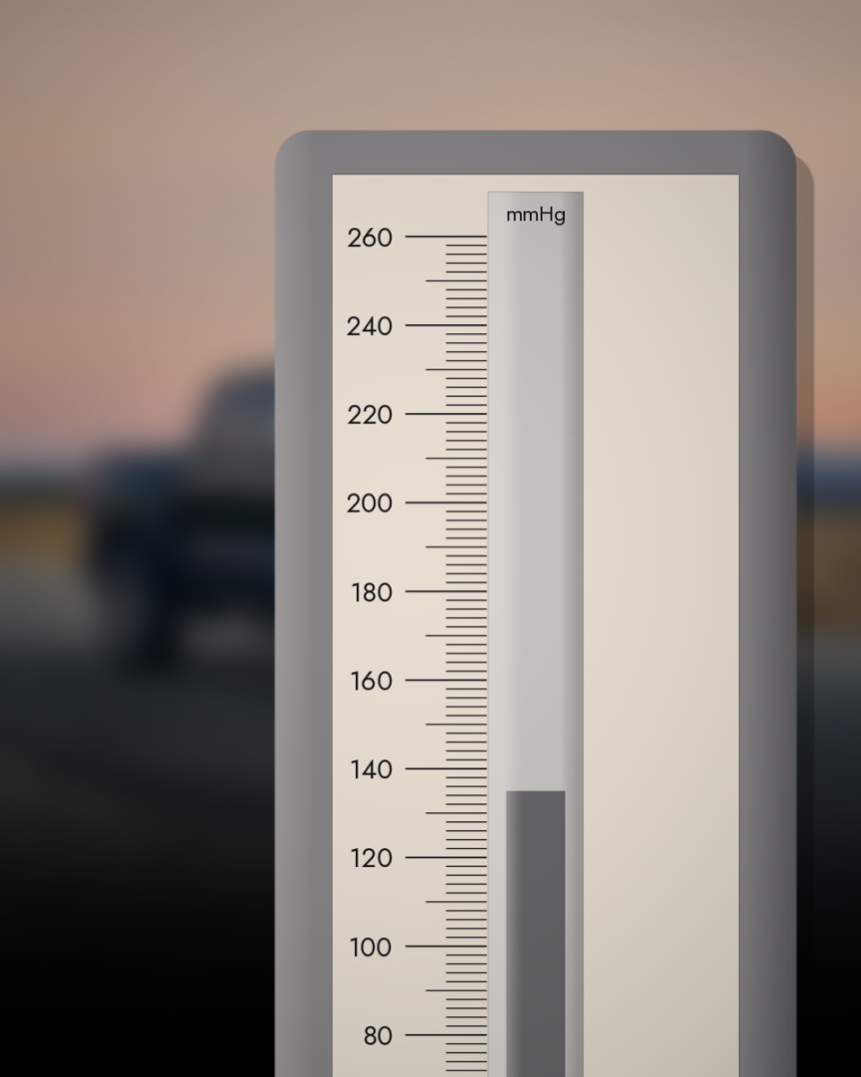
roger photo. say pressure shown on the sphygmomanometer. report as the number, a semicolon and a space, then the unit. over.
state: 135; mmHg
